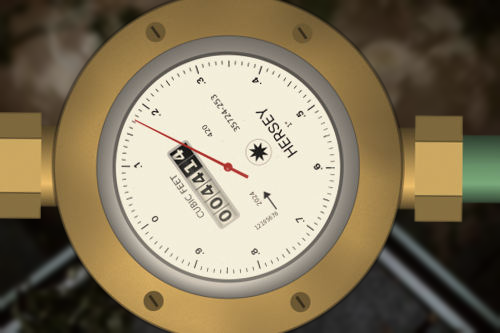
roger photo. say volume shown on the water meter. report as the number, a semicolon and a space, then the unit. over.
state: 4414.17; ft³
